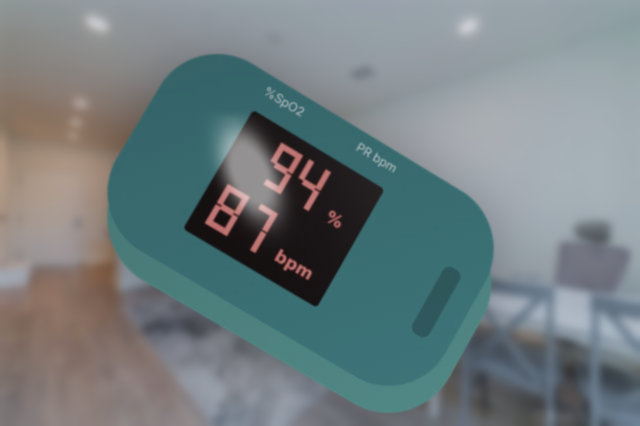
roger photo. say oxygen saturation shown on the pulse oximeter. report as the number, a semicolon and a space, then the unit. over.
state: 94; %
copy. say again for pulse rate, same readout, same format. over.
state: 87; bpm
